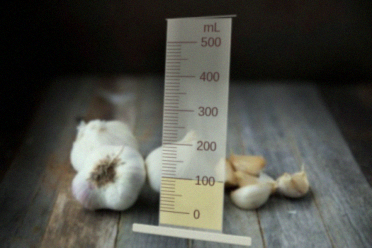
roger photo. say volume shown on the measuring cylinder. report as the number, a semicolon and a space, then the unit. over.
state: 100; mL
